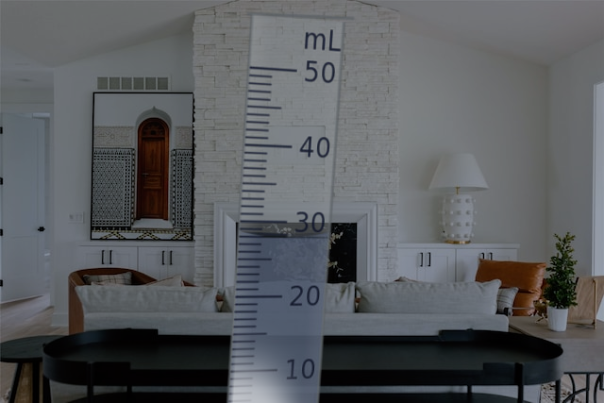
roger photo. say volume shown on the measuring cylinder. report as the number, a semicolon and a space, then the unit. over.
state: 28; mL
